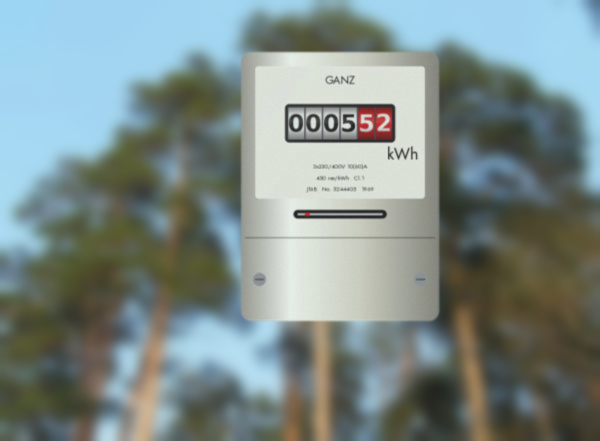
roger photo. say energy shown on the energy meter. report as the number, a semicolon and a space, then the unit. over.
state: 5.52; kWh
